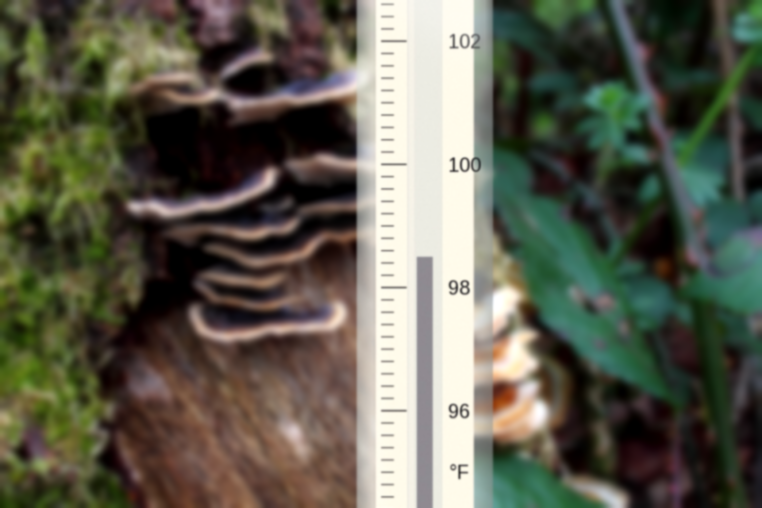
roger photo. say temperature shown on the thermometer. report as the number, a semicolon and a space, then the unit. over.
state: 98.5; °F
